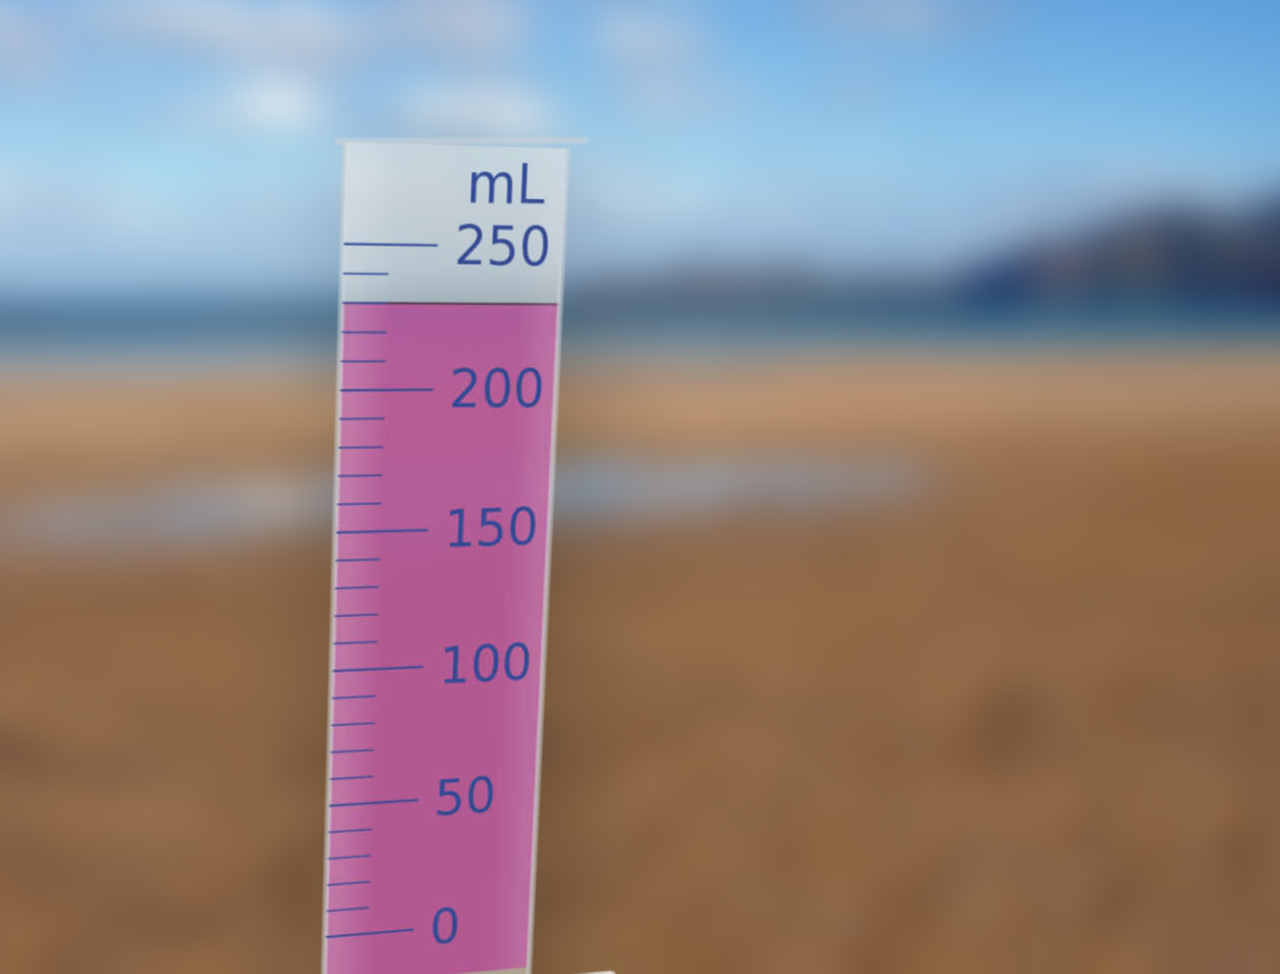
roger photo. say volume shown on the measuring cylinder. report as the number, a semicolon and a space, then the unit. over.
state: 230; mL
